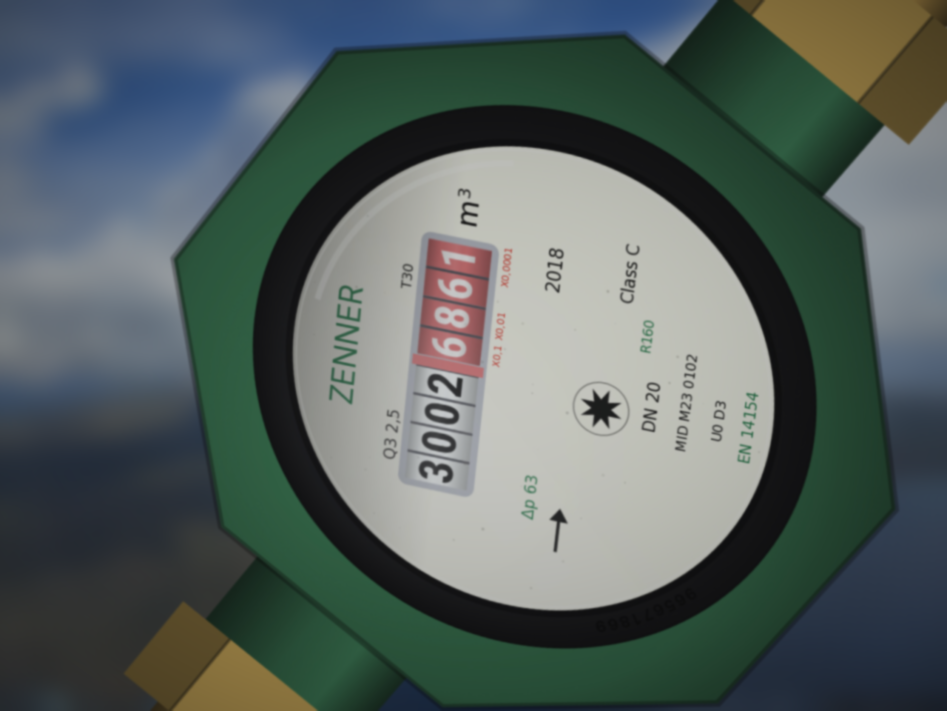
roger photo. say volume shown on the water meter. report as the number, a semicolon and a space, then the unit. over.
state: 3002.6861; m³
